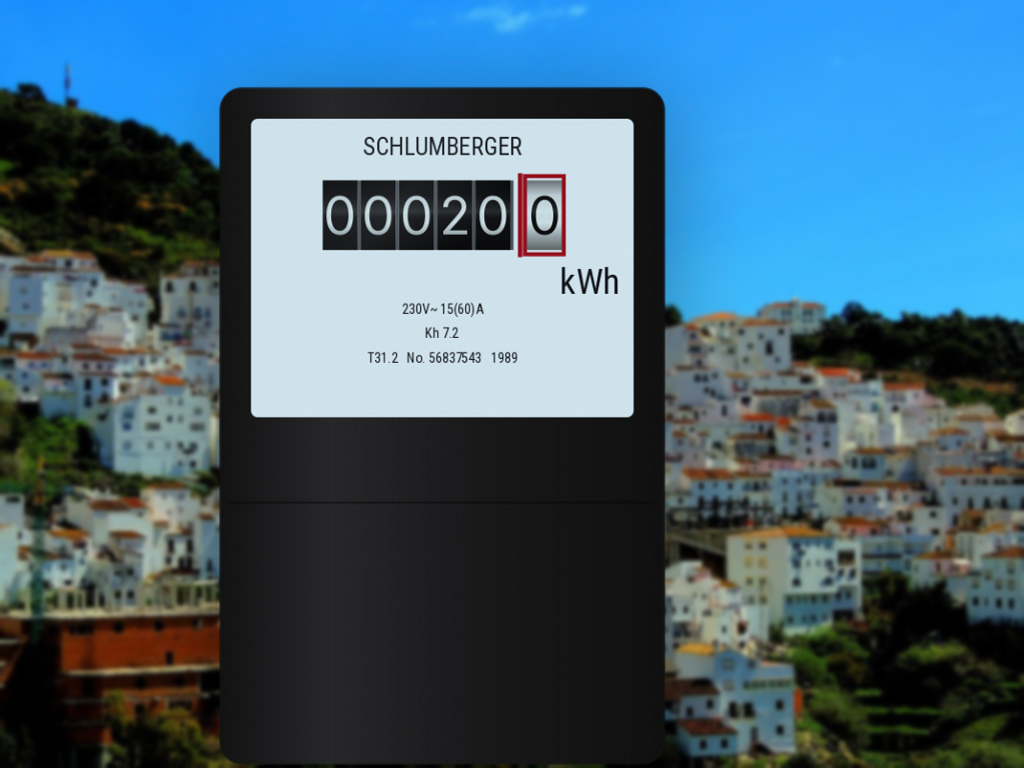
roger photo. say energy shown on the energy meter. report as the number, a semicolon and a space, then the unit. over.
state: 20.0; kWh
